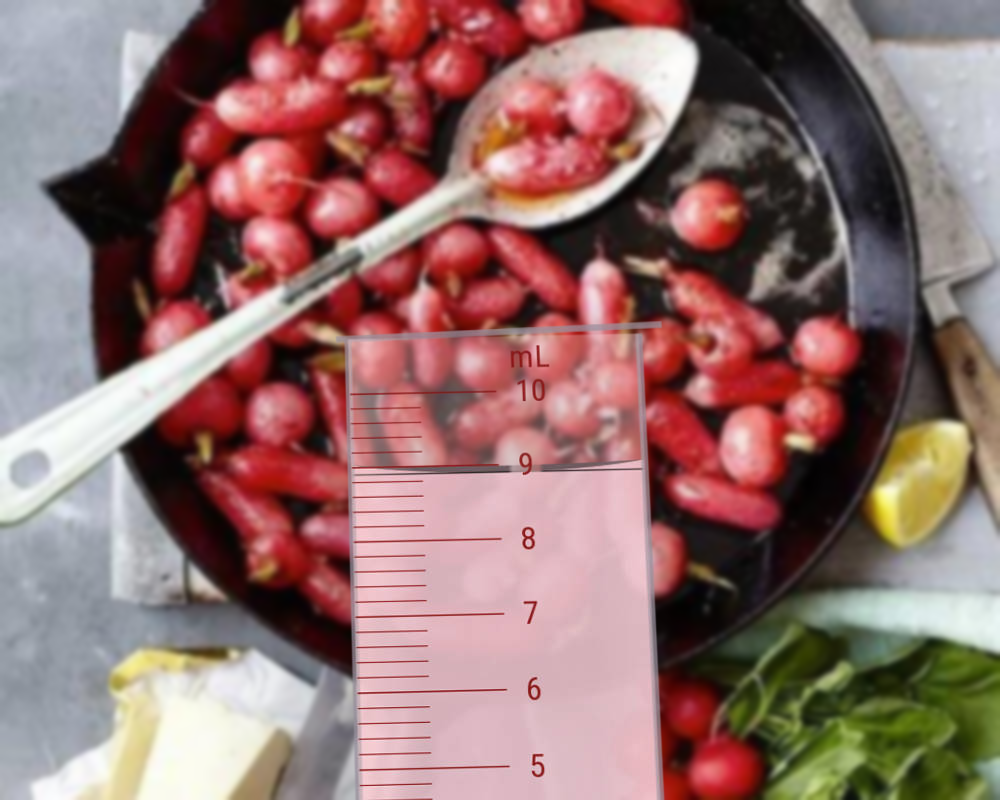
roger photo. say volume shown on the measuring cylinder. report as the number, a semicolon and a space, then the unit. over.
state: 8.9; mL
